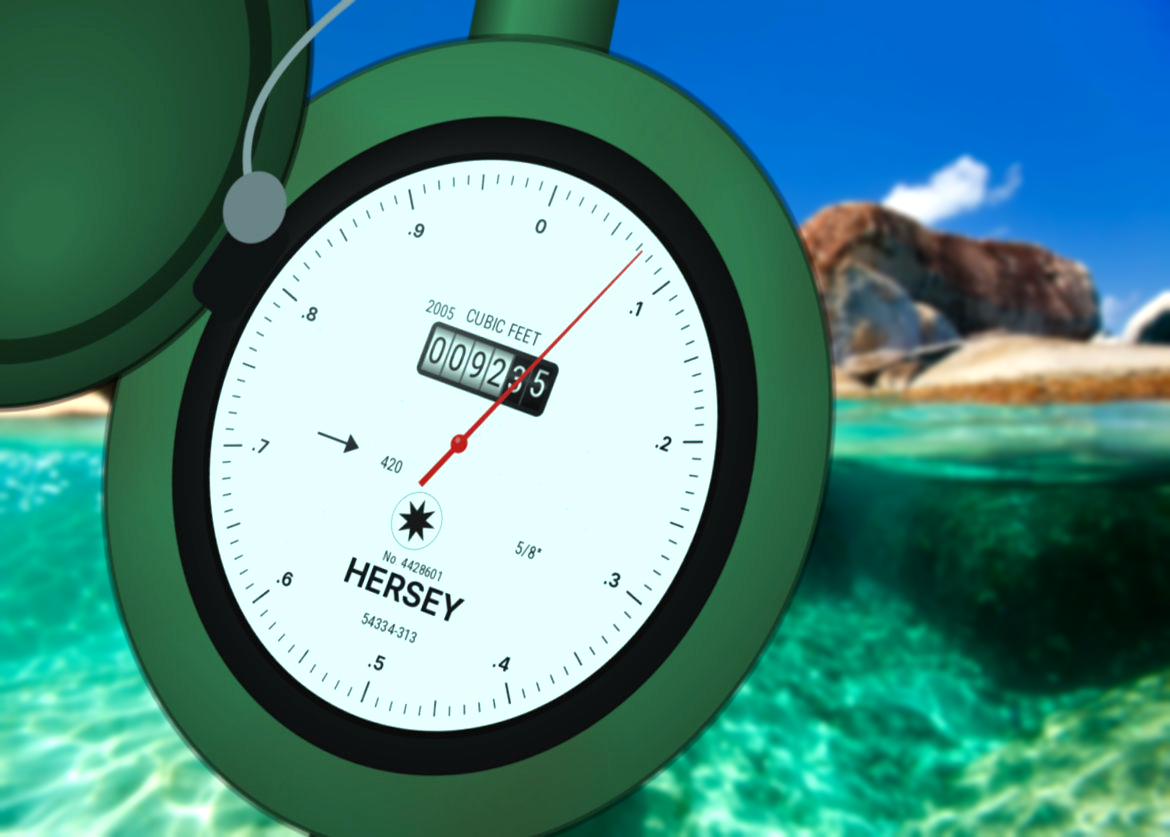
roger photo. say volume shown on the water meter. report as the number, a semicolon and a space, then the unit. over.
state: 9235.07; ft³
